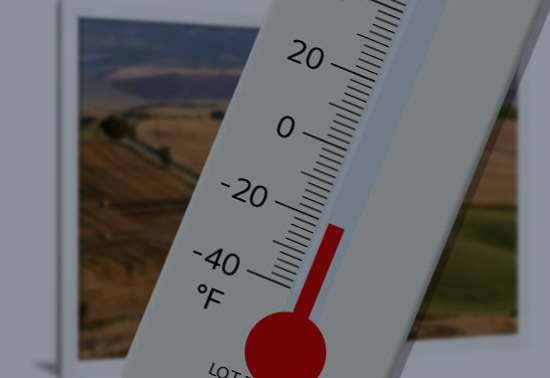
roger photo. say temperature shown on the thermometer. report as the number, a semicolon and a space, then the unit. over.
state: -20; °F
